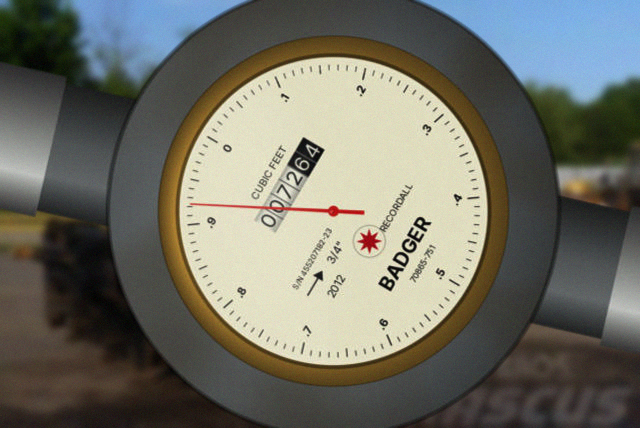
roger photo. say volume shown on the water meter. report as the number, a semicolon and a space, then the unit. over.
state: 7263.92; ft³
